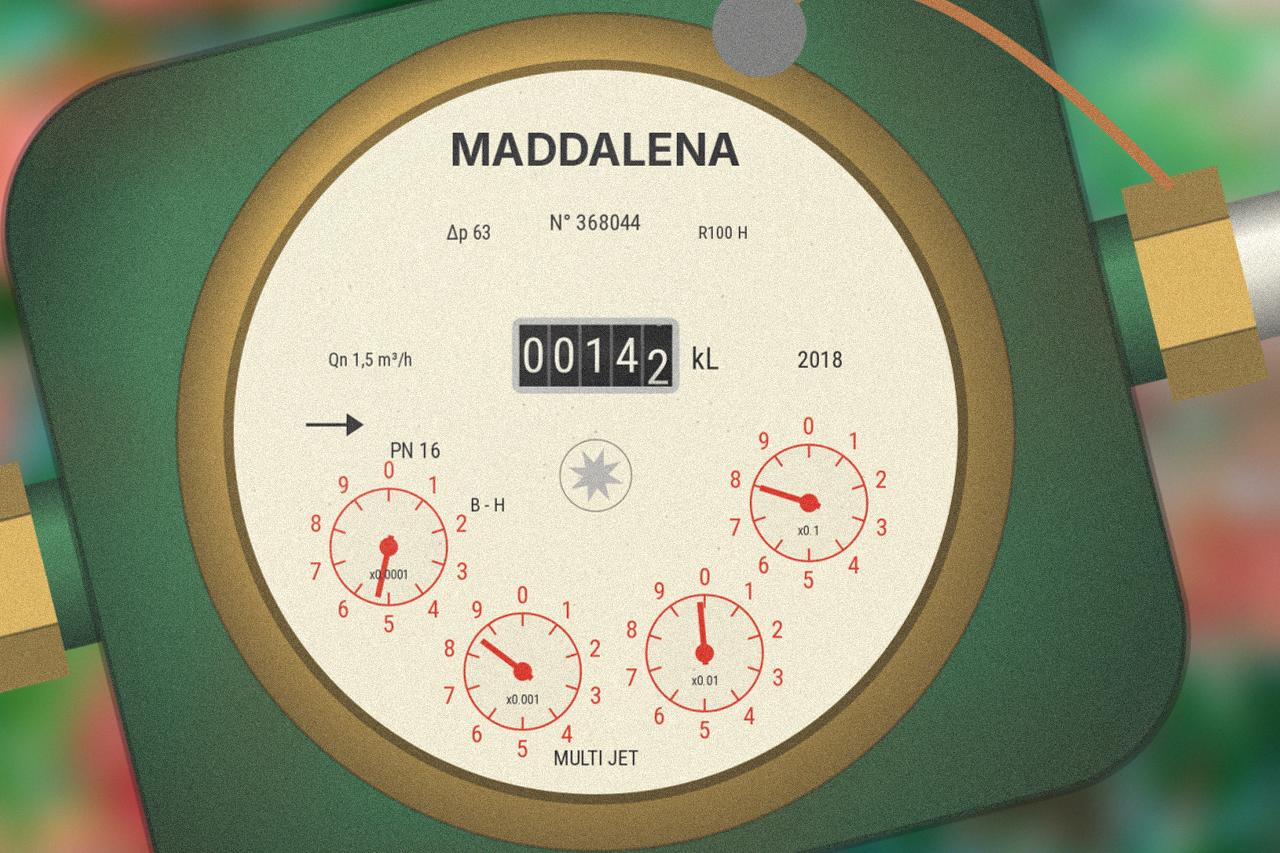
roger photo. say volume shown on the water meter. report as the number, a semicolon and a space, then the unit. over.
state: 141.7985; kL
